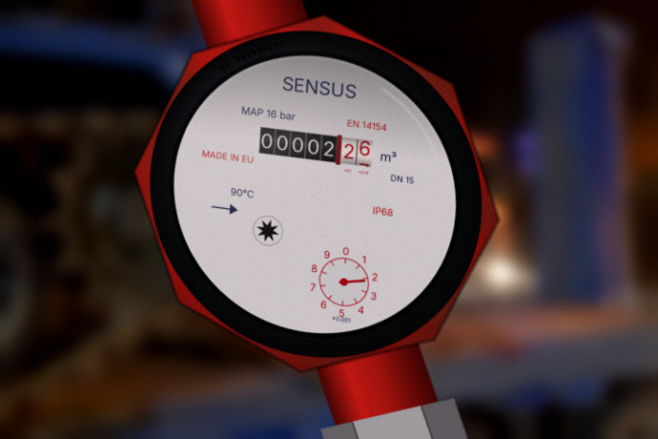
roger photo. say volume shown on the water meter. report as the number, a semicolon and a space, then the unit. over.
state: 2.262; m³
